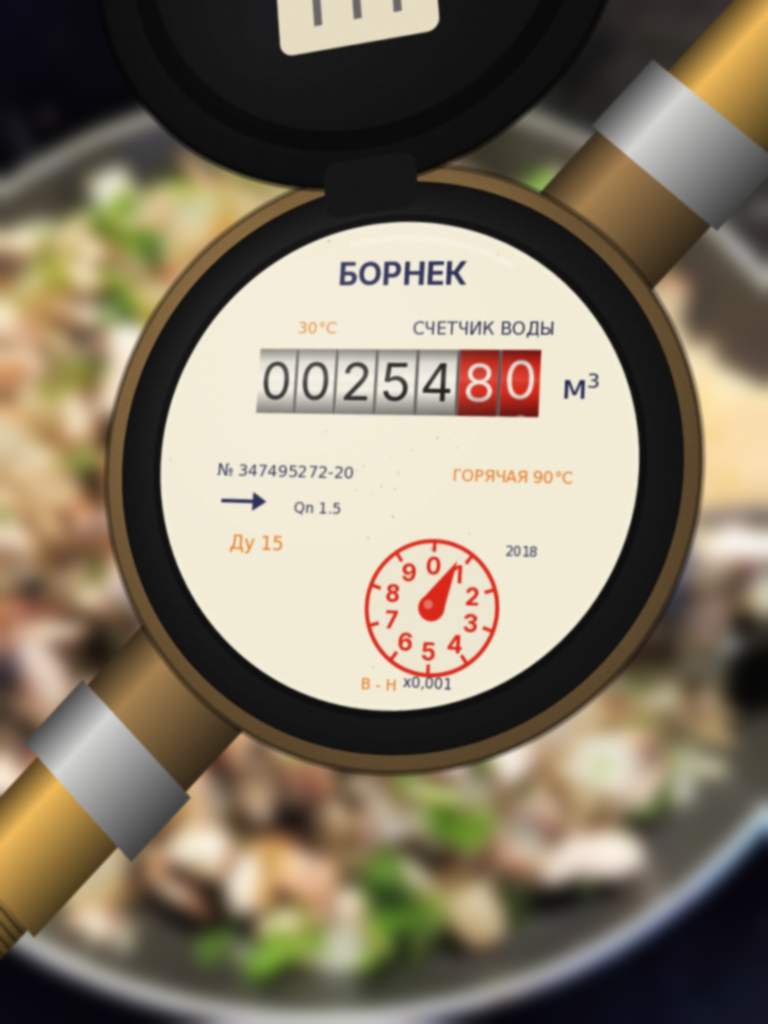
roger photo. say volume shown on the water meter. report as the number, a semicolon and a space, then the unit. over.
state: 254.800; m³
